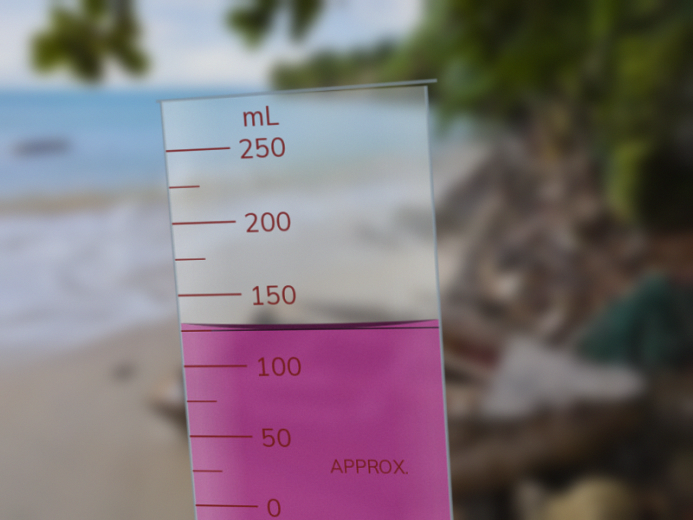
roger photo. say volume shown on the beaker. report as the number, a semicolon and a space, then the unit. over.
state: 125; mL
